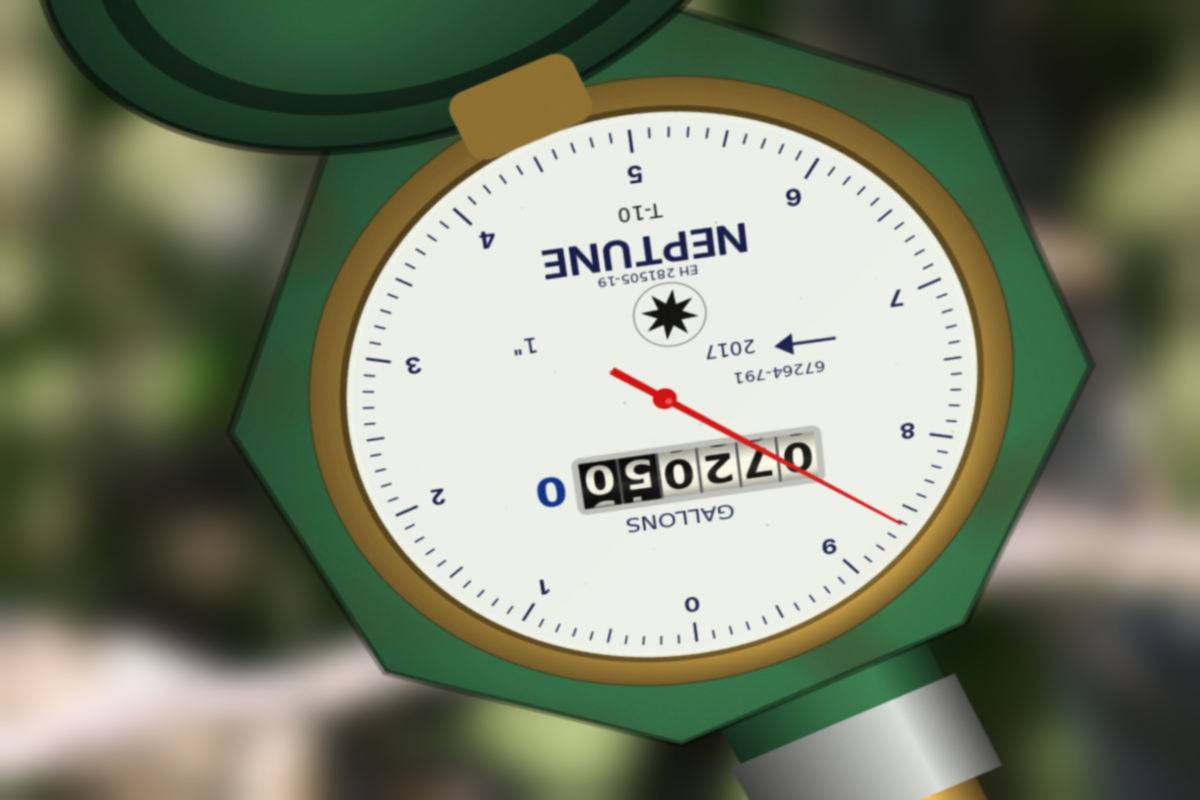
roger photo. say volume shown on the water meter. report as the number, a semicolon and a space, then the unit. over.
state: 720498.6; gal
